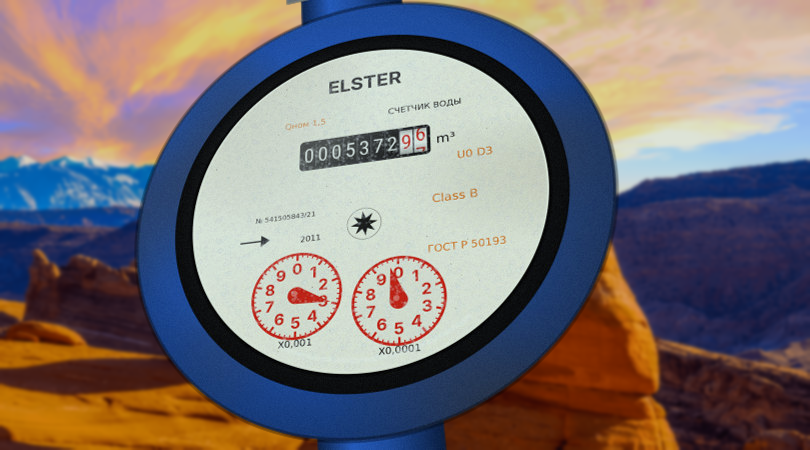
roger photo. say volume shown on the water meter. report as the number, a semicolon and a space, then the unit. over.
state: 5372.9629; m³
